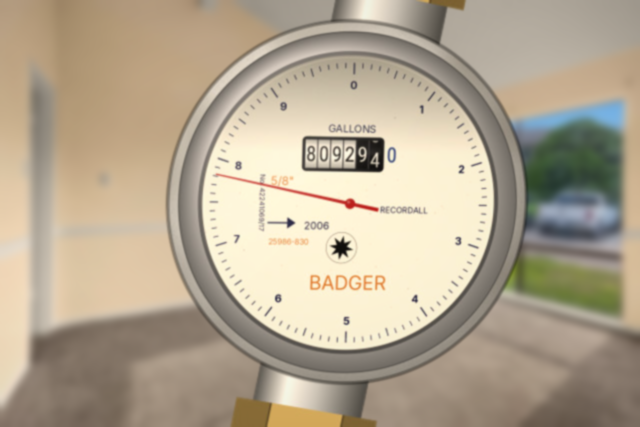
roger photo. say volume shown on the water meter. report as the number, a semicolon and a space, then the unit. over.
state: 8092937.8; gal
